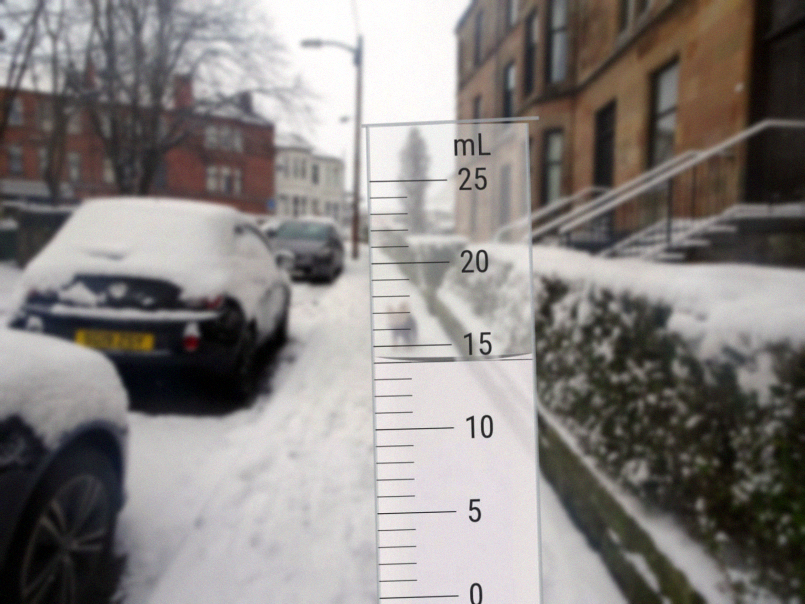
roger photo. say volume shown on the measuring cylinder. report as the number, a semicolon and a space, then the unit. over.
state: 14; mL
